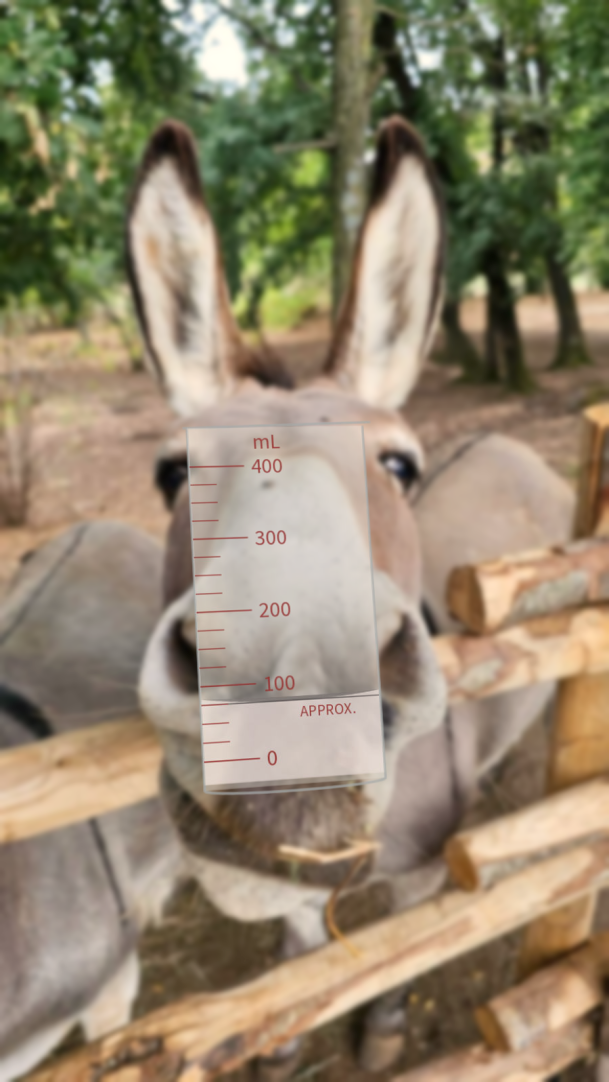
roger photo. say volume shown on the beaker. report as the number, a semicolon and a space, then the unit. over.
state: 75; mL
